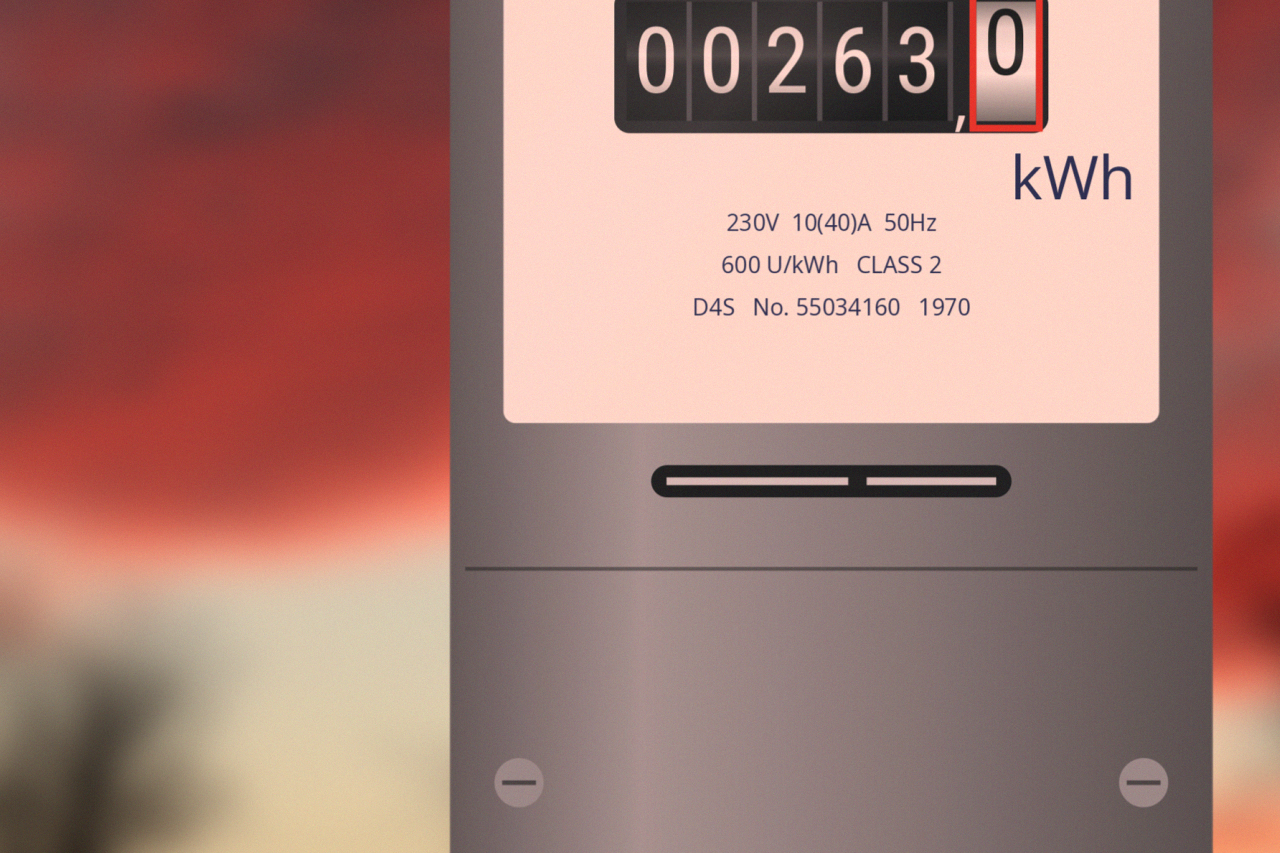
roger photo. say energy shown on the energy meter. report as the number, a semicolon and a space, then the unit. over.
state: 263.0; kWh
